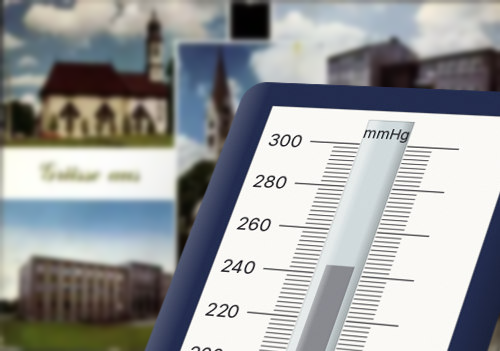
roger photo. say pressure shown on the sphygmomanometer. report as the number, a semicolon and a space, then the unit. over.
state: 244; mmHg
